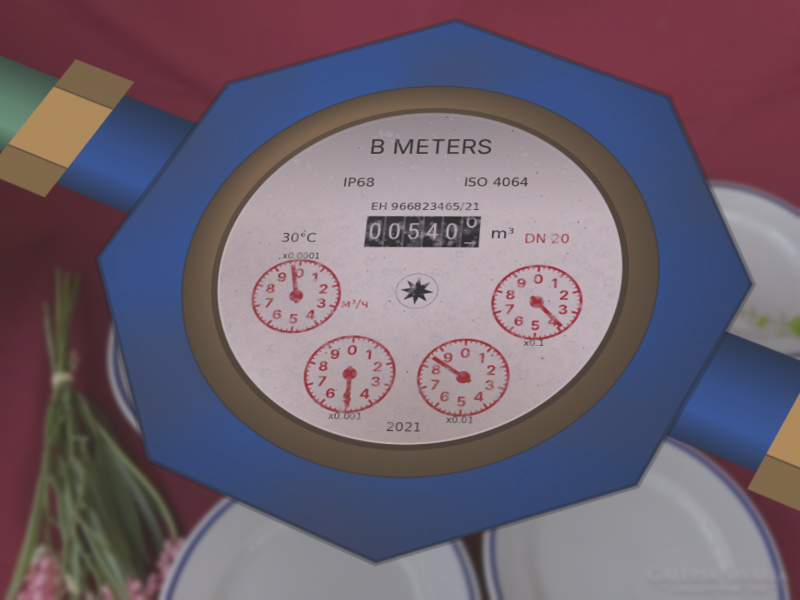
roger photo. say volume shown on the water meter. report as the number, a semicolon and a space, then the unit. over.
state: 5406.3849; m³
